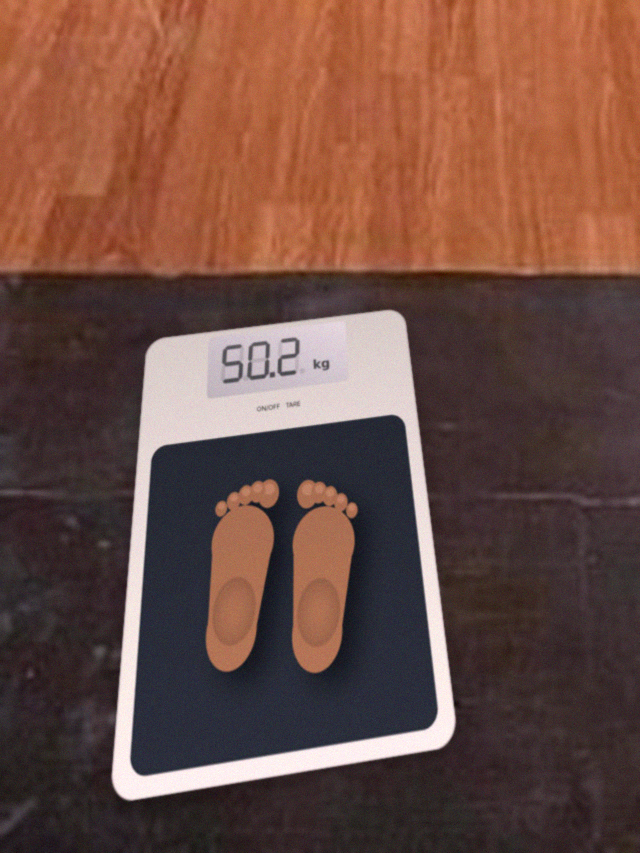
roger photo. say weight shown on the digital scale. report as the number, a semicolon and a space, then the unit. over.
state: 50.2; kg
